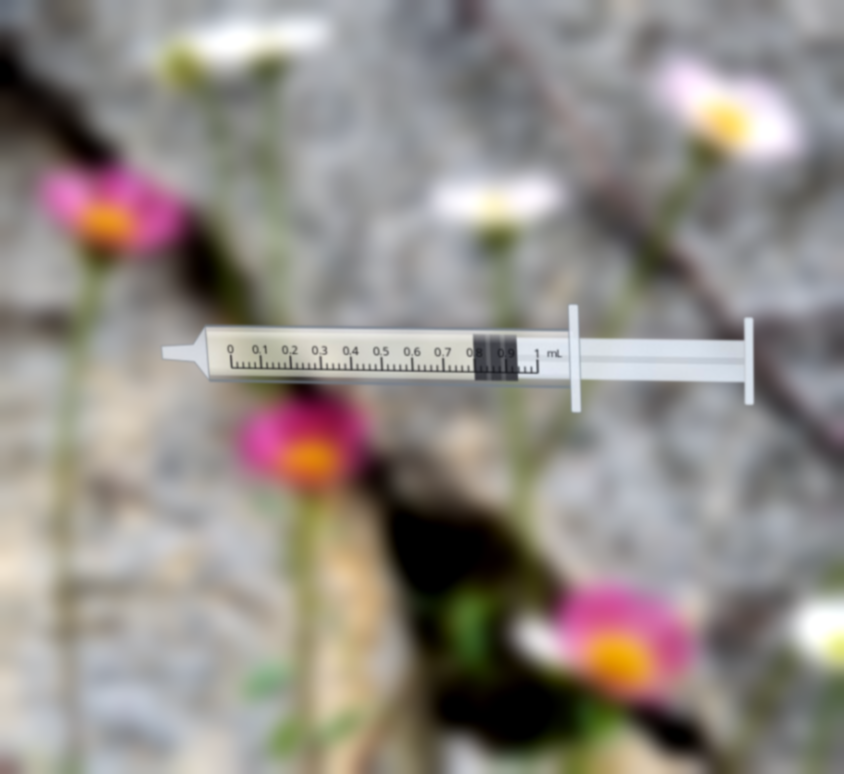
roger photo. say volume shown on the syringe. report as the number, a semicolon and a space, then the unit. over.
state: 0.8; mL
